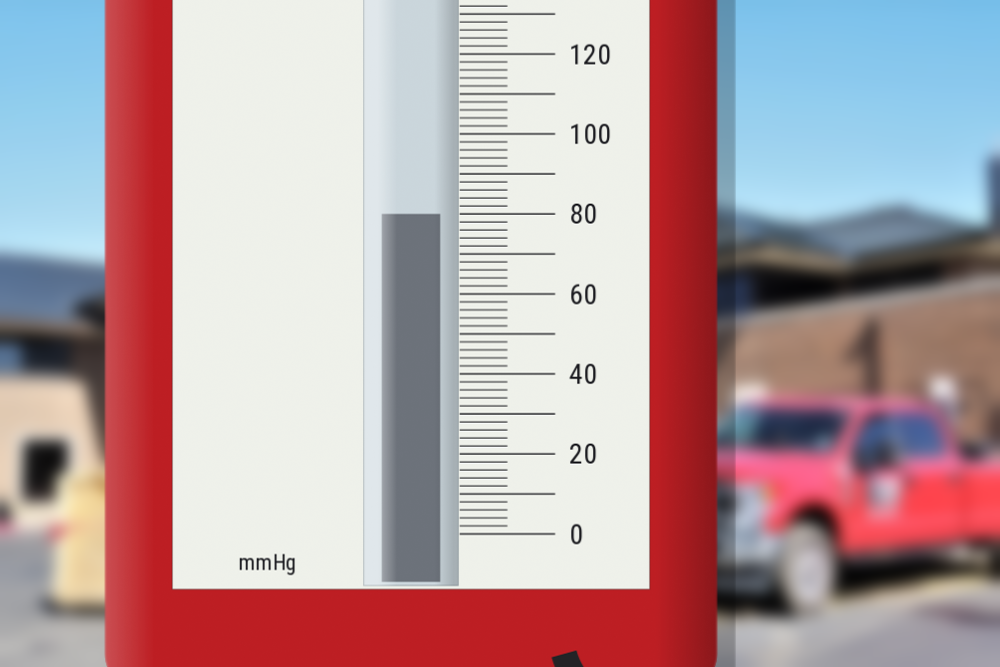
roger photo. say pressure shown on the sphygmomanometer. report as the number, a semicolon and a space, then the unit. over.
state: 80; mmHg
